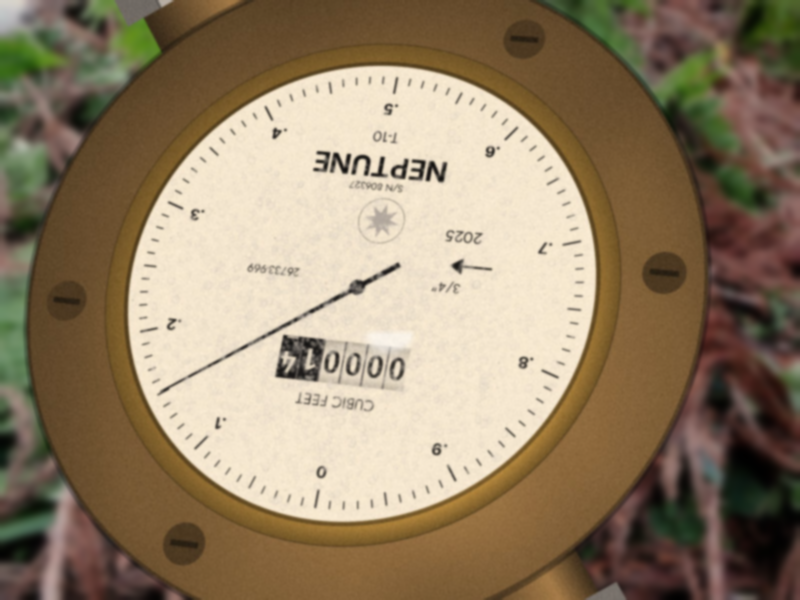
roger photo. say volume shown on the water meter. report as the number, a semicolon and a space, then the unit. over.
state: 14.15; ft³
